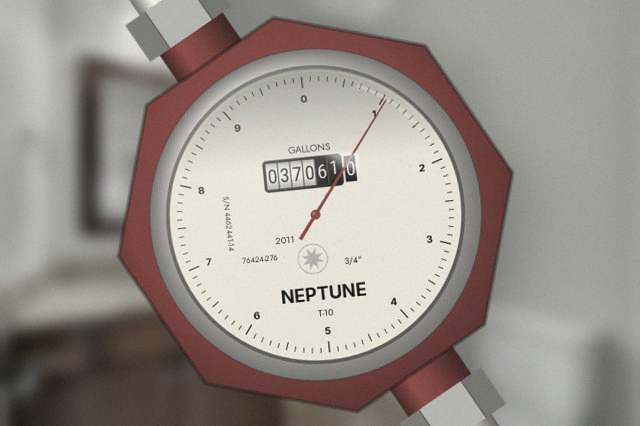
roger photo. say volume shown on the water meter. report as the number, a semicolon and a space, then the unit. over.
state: 370611.0; gal
